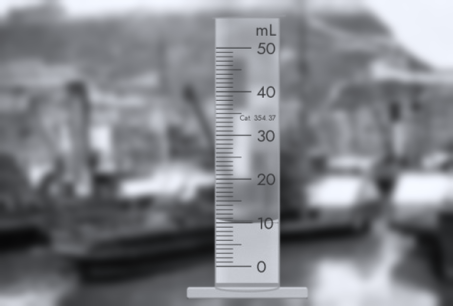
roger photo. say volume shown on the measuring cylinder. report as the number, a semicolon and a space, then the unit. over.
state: 10; mL
